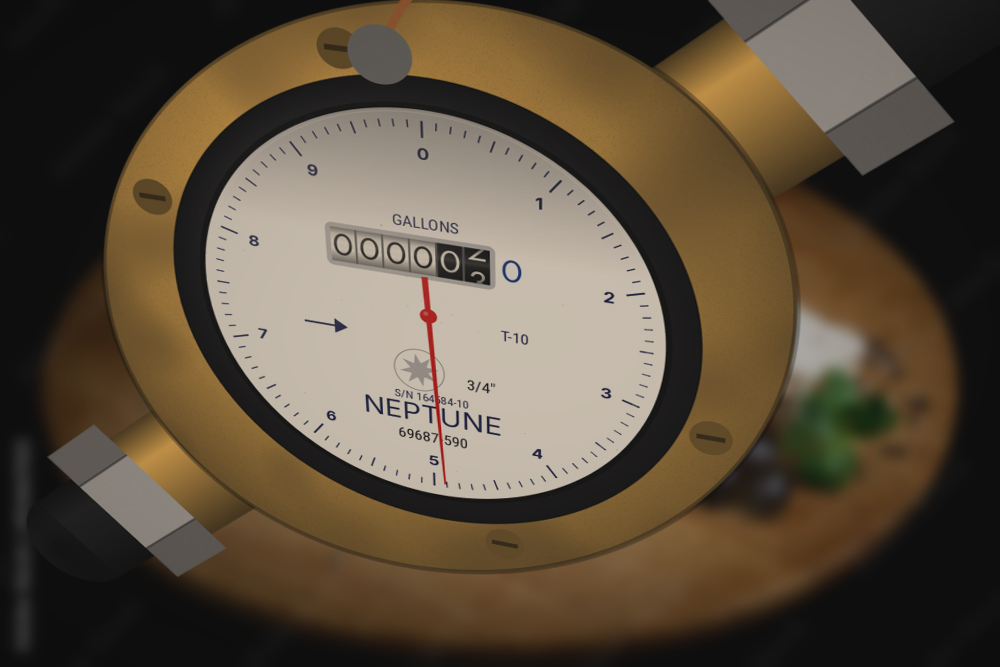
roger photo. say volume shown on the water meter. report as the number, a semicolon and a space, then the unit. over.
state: 24.9; gal
